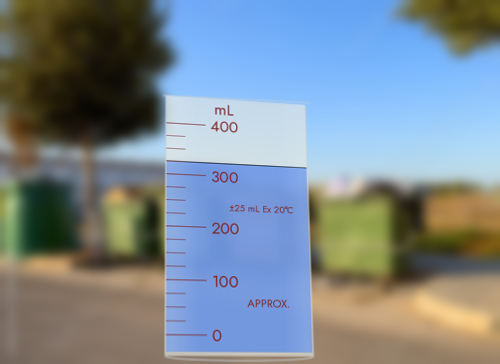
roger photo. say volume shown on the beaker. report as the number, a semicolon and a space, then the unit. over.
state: 325; mL
